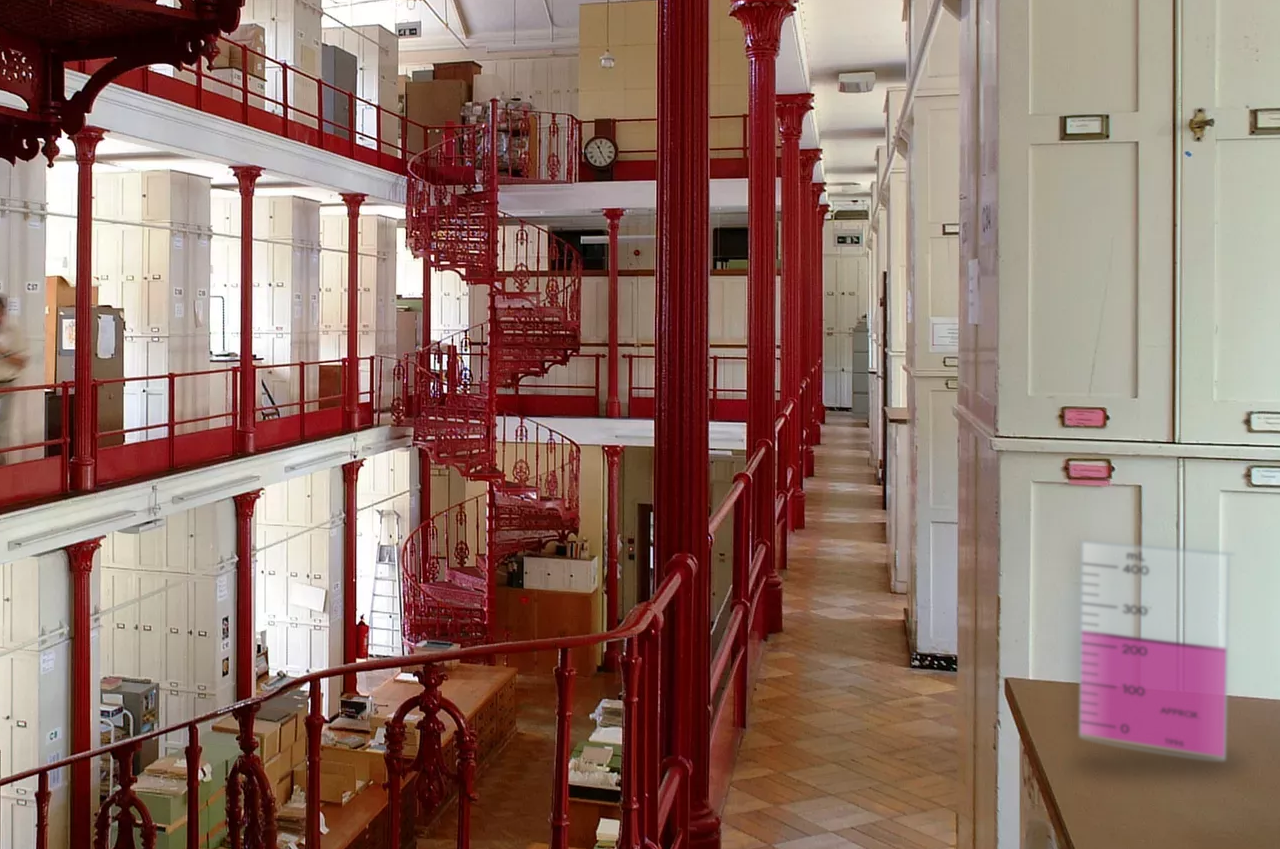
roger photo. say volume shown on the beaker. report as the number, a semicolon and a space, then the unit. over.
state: 225; mL
